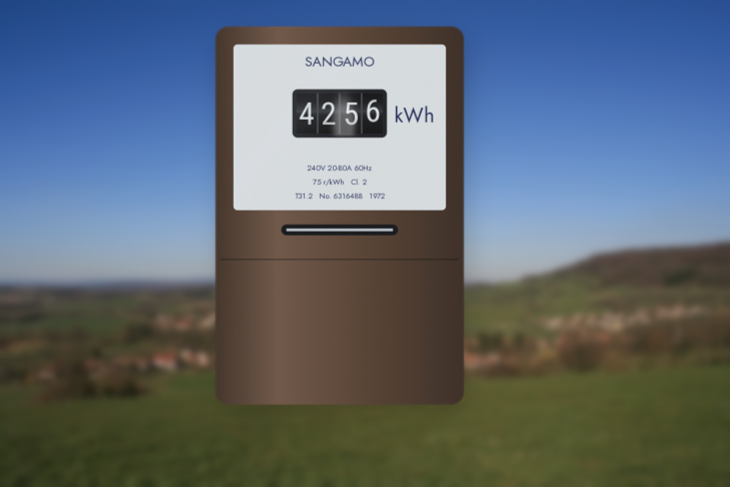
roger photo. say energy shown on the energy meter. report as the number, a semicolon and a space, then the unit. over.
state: 4256; kWh
